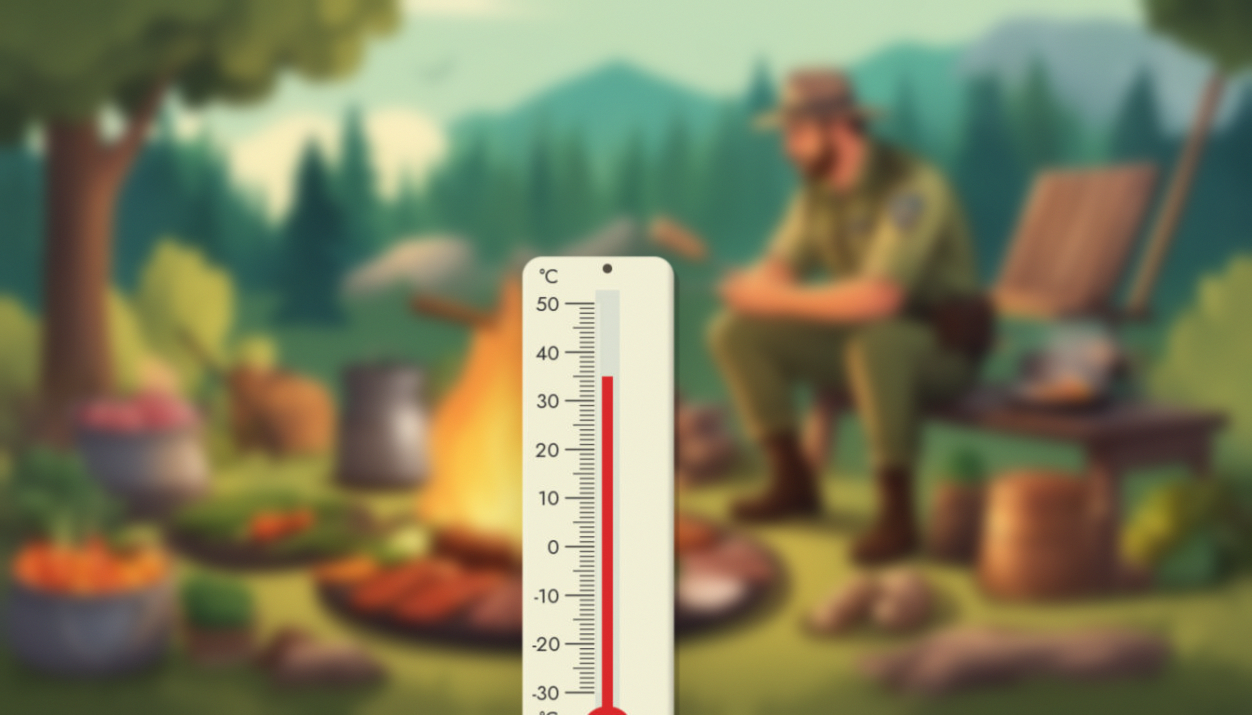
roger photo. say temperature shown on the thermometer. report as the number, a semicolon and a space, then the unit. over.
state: 35; °C
